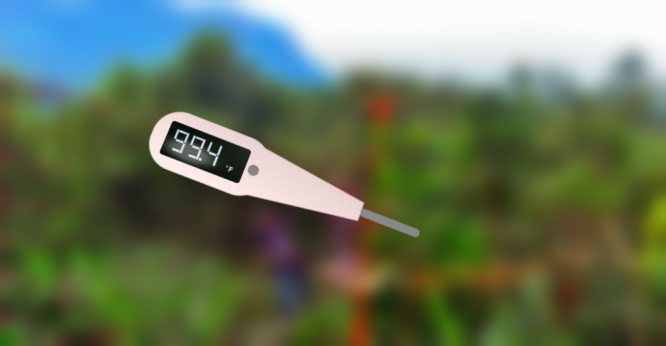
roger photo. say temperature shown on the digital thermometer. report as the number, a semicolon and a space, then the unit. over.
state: 99.4; °F
